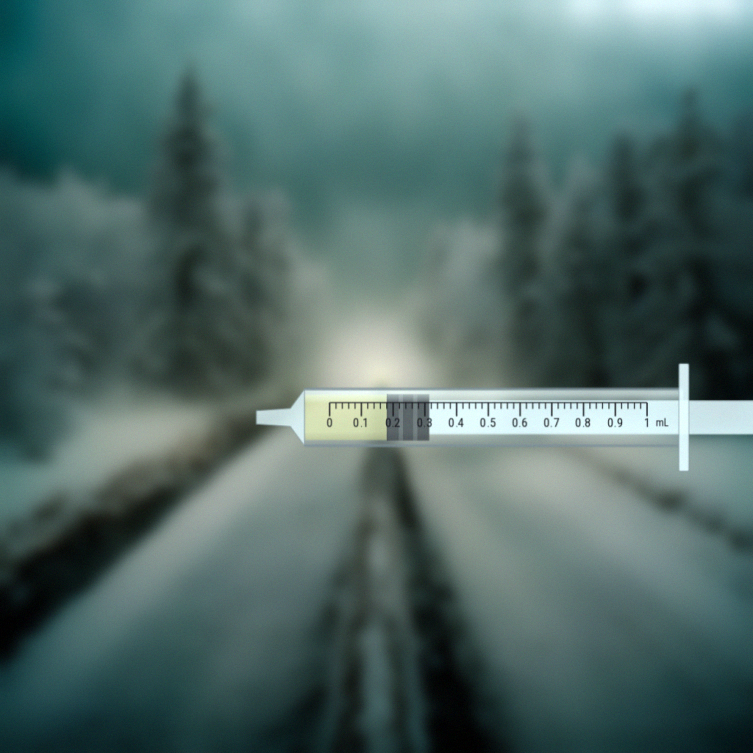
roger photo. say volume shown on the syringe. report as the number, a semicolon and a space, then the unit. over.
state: 0.18; mL
